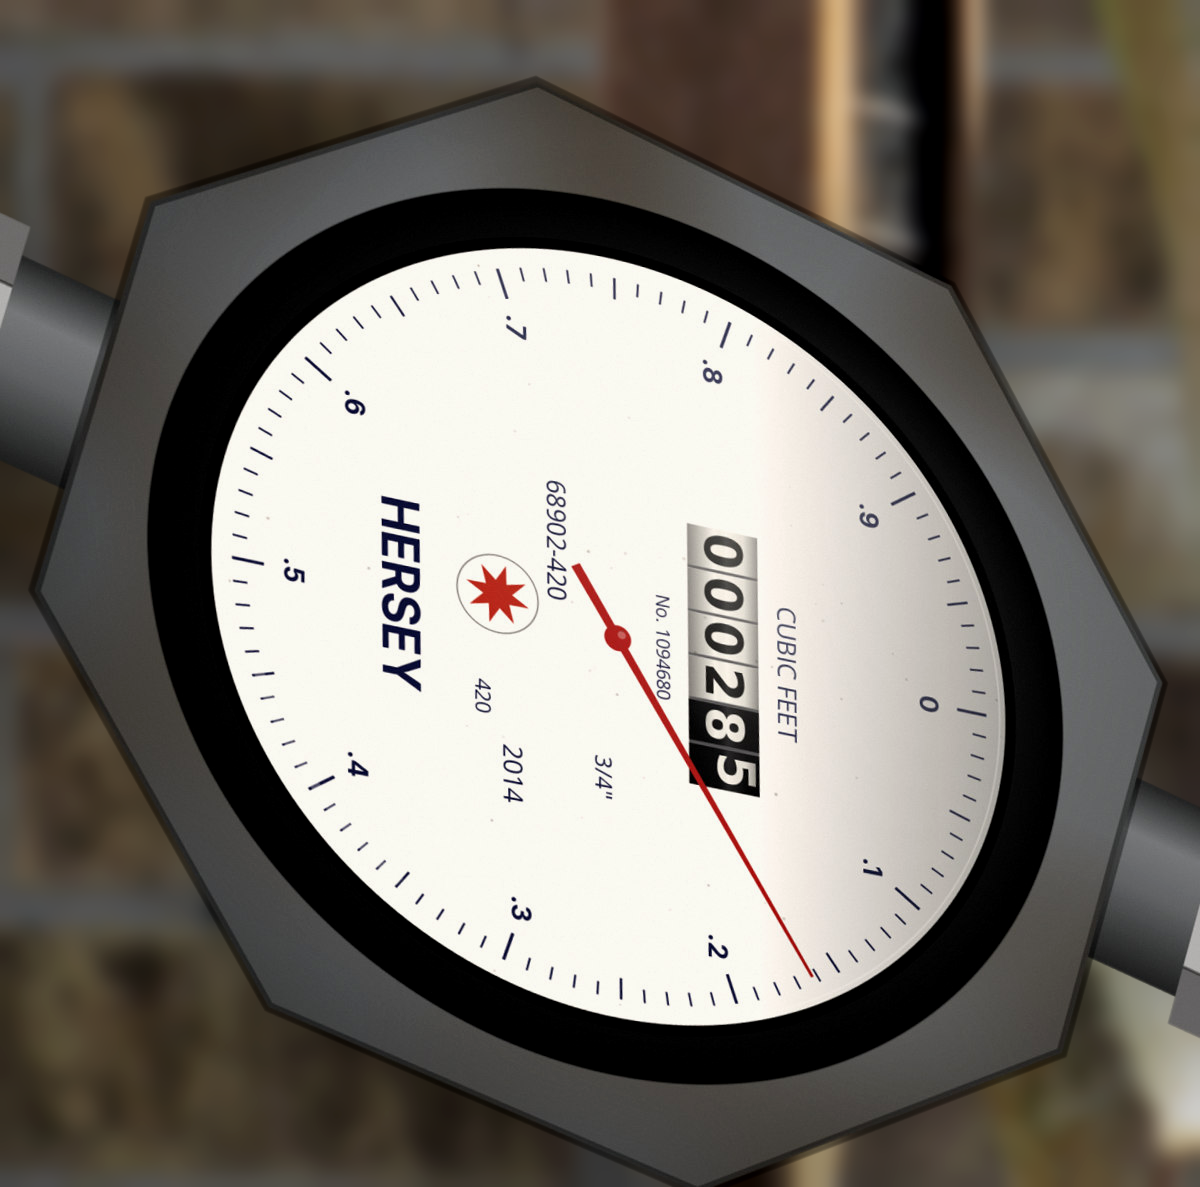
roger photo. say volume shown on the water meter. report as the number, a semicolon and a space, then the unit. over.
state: 285.16; ft³
